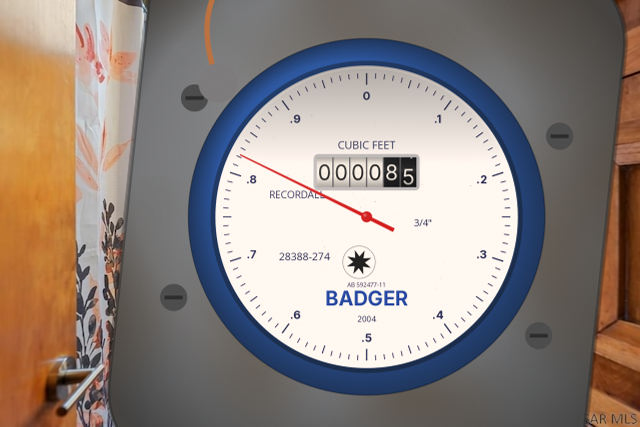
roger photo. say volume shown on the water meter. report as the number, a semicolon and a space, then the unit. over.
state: 84.82; ft³
